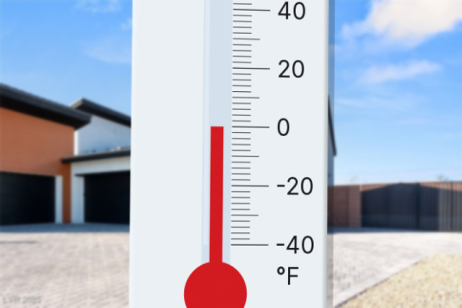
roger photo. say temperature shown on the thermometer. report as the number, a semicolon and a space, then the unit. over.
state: 0; °F
